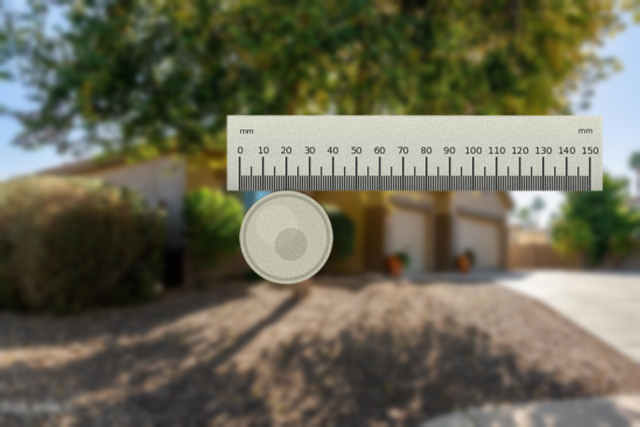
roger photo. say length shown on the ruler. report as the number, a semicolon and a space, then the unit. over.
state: 40; mm
